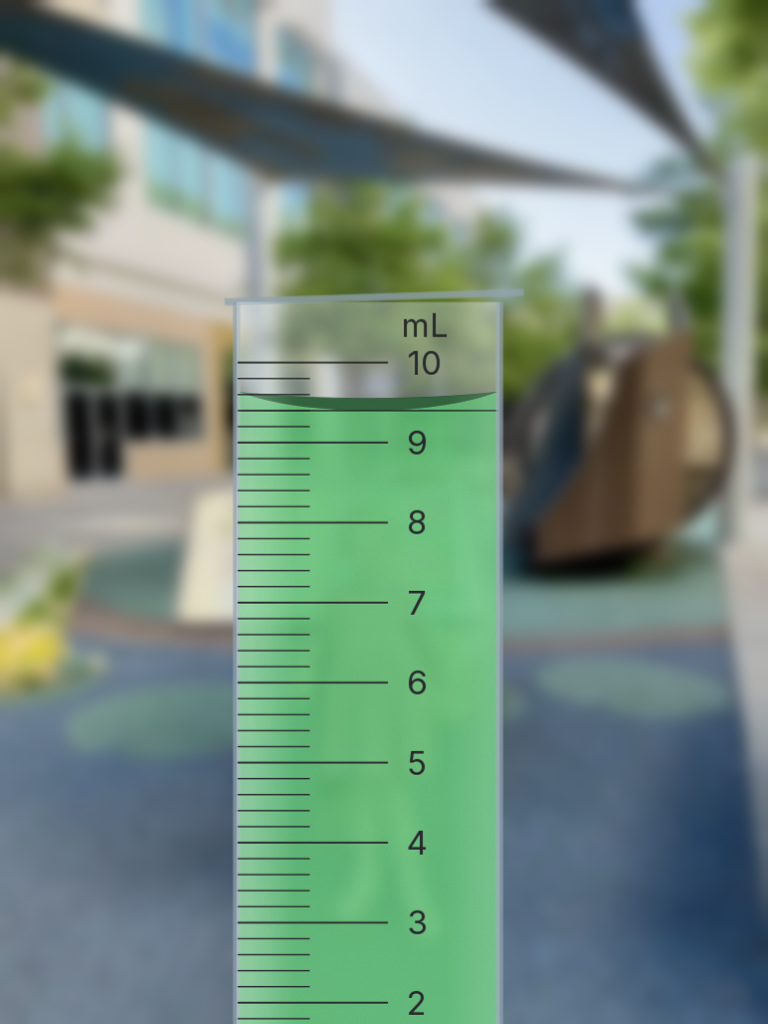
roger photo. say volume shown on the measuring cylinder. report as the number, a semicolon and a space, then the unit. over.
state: 9.4; mL
